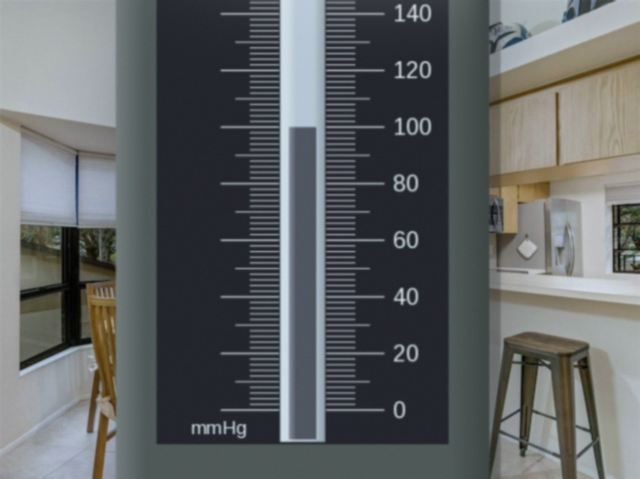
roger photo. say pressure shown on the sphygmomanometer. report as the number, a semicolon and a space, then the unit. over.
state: 100; mmHg
